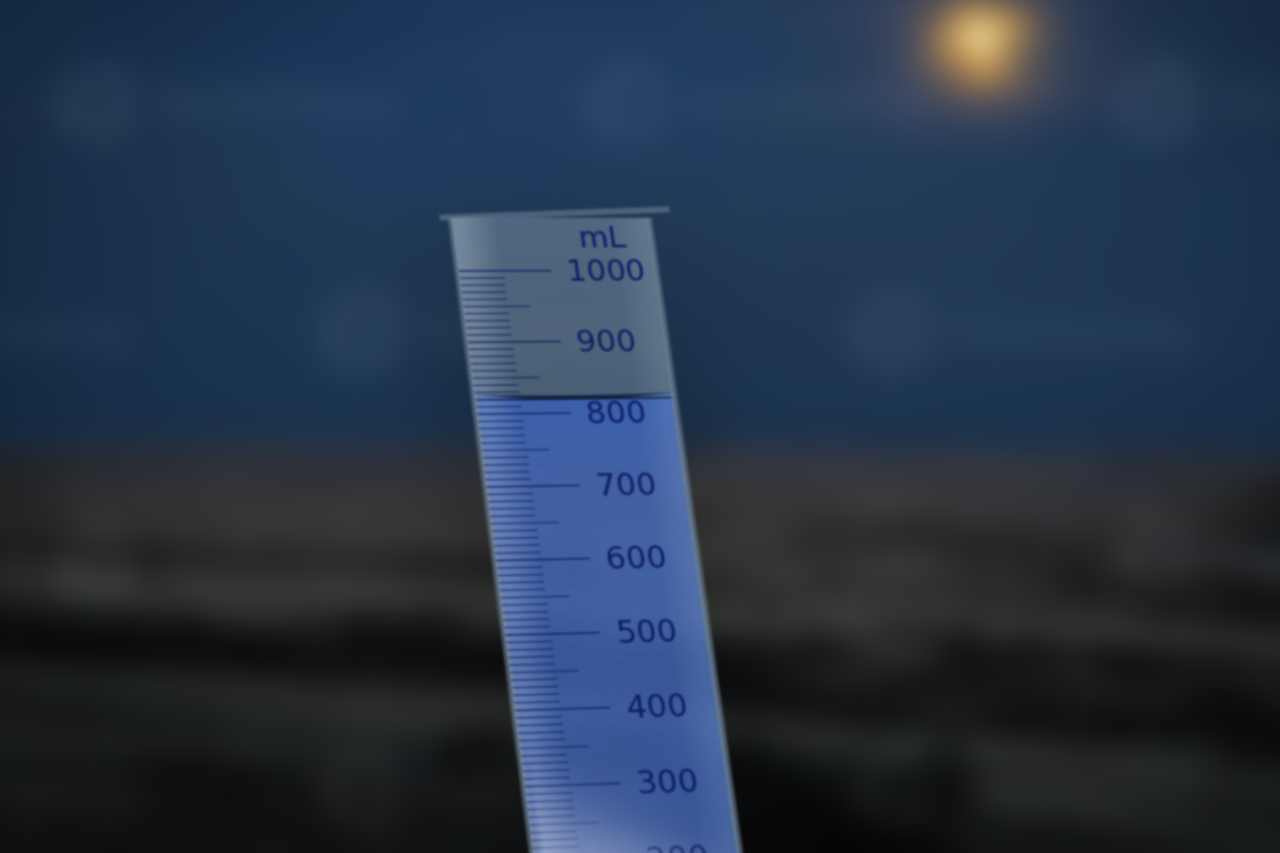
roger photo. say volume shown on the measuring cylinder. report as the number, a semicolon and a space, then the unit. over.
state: 820; mL
